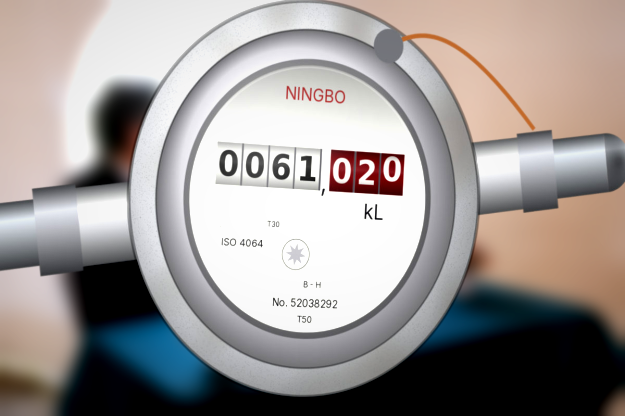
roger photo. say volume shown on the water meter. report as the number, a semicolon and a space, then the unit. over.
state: 61.020; kL
